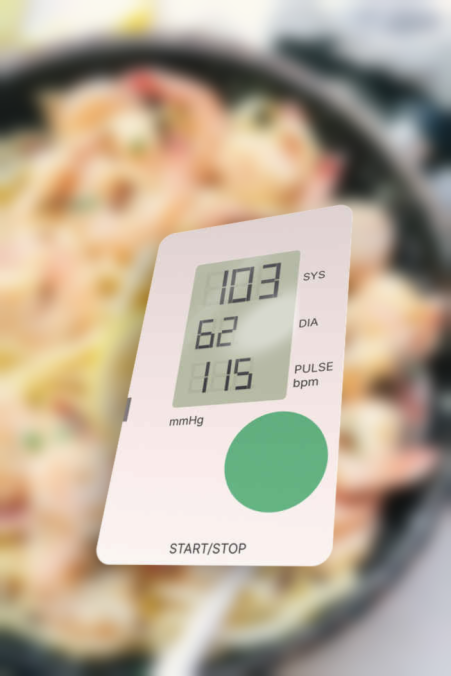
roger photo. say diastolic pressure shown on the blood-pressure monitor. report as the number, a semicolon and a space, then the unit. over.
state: 62; mmHg
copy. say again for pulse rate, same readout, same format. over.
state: 115; bpm
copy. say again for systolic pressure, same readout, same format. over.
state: 103; mmHg
